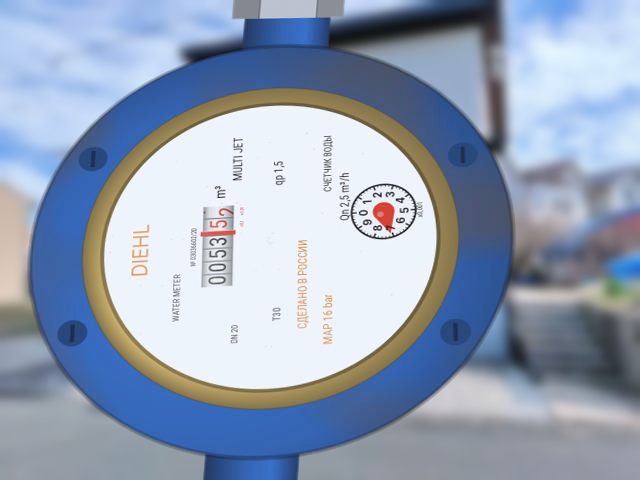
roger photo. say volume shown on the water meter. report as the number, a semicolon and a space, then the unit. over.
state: 53.517; m³
